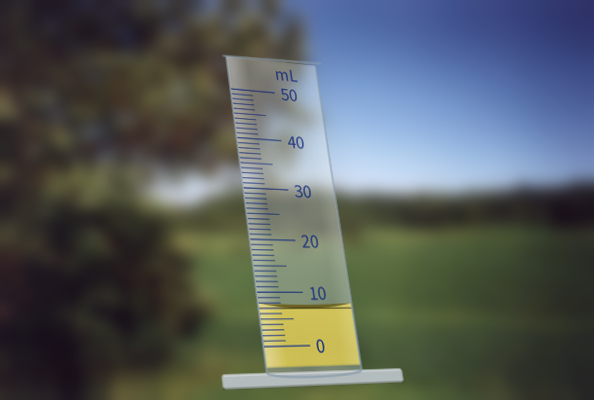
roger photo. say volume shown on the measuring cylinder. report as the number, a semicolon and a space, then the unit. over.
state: 7; mL
